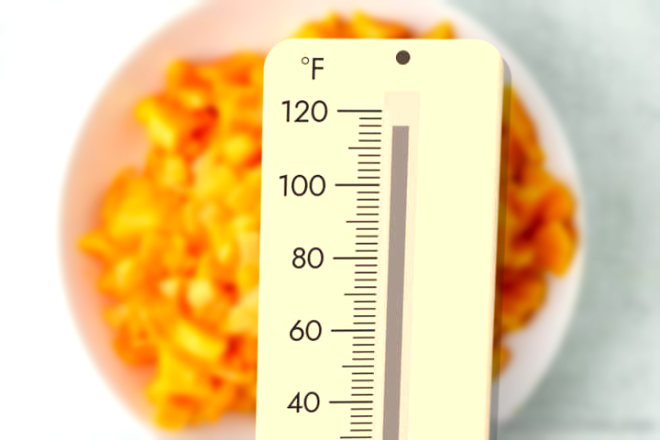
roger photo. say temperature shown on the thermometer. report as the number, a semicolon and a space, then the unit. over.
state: 116; °F
